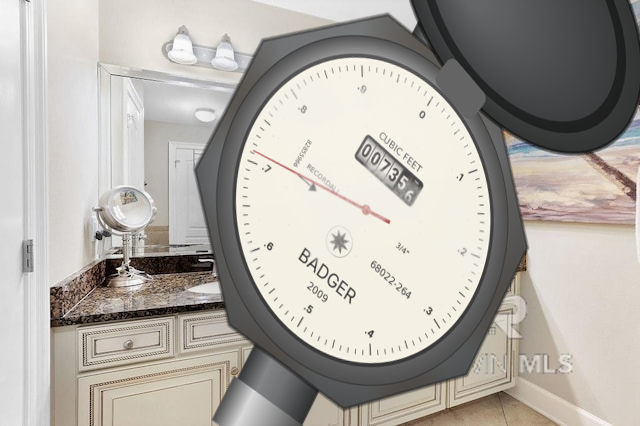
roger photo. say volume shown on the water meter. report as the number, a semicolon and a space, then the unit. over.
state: 7355.71; ft³
